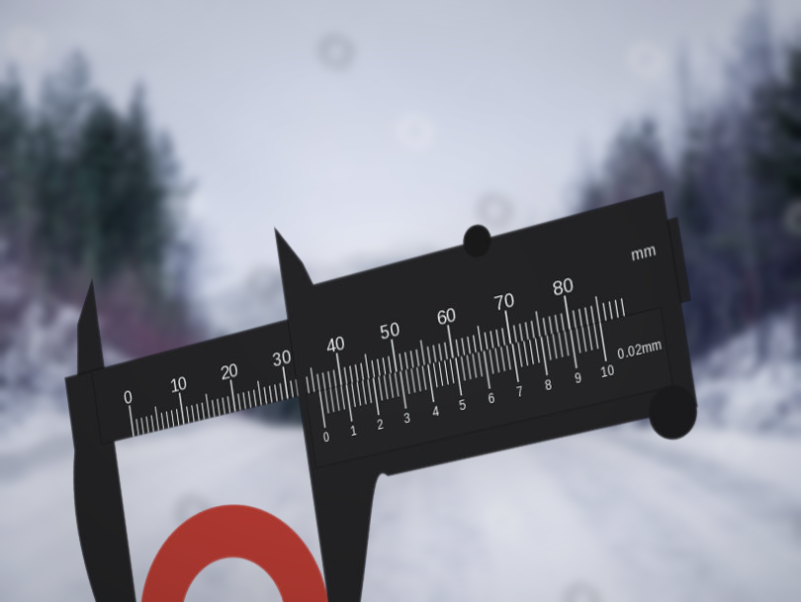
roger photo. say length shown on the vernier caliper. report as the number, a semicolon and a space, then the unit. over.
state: 36.0; mm
